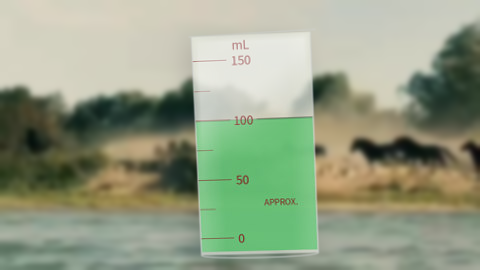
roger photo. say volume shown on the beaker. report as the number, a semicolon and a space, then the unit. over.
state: 100; mL
